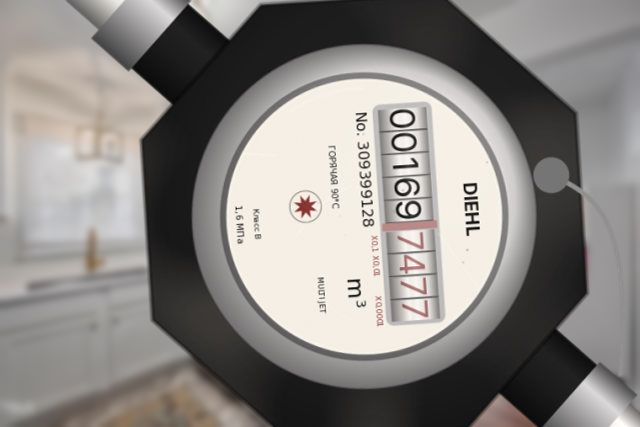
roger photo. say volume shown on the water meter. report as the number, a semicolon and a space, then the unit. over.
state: 169.7477; m³
